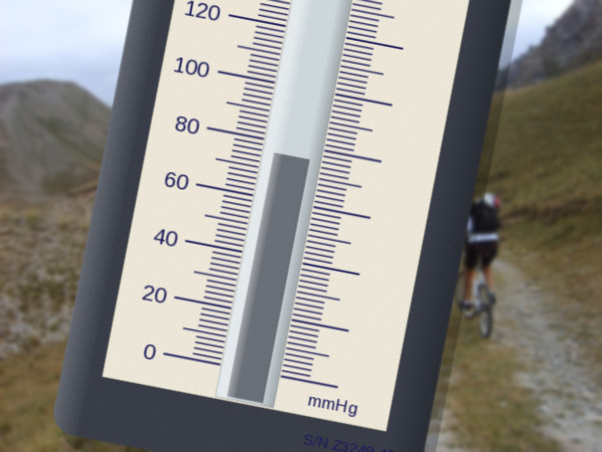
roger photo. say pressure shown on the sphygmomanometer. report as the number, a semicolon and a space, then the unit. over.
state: 76; mmHg
